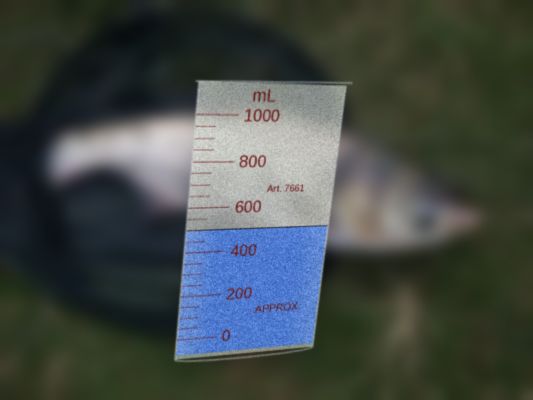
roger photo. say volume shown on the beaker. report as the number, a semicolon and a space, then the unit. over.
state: 500; mL
